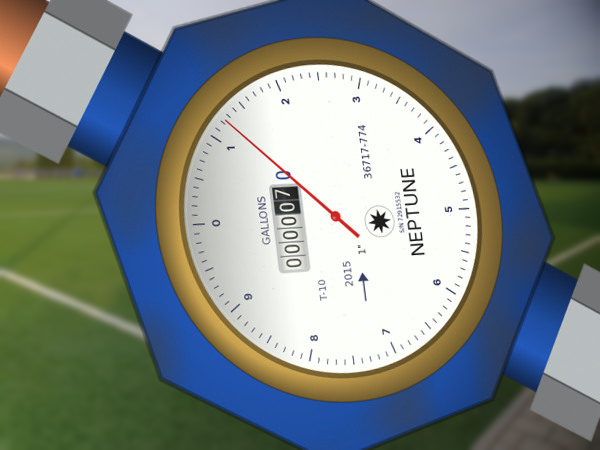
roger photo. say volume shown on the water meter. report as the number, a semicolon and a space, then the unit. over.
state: 71.2; gal
